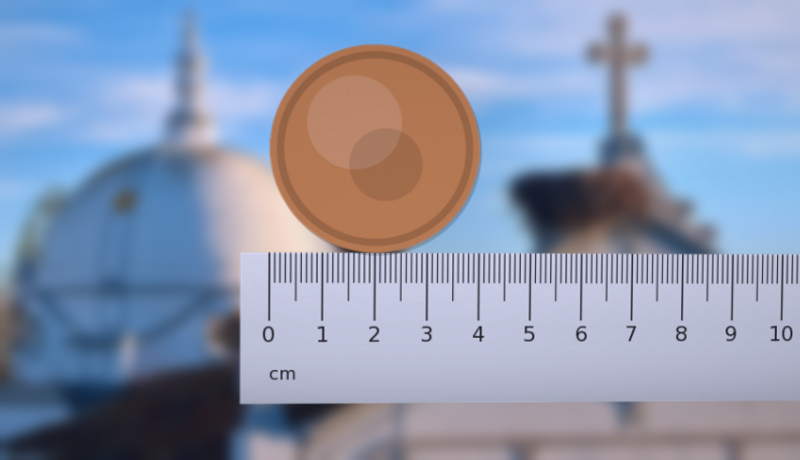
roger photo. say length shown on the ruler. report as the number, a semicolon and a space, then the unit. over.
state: 4; cm
